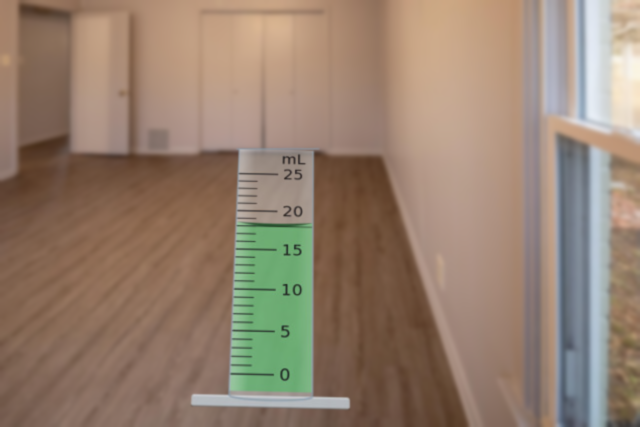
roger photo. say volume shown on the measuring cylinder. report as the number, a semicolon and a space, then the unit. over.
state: 18; mL
